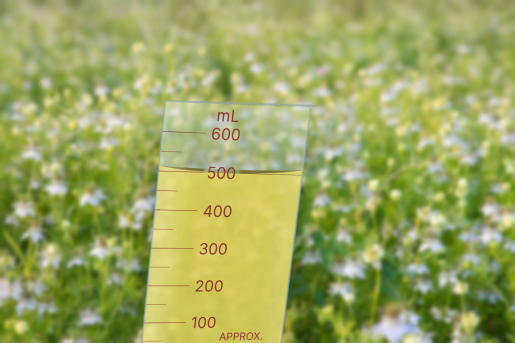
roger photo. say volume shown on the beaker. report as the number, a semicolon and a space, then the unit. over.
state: 500; mL
